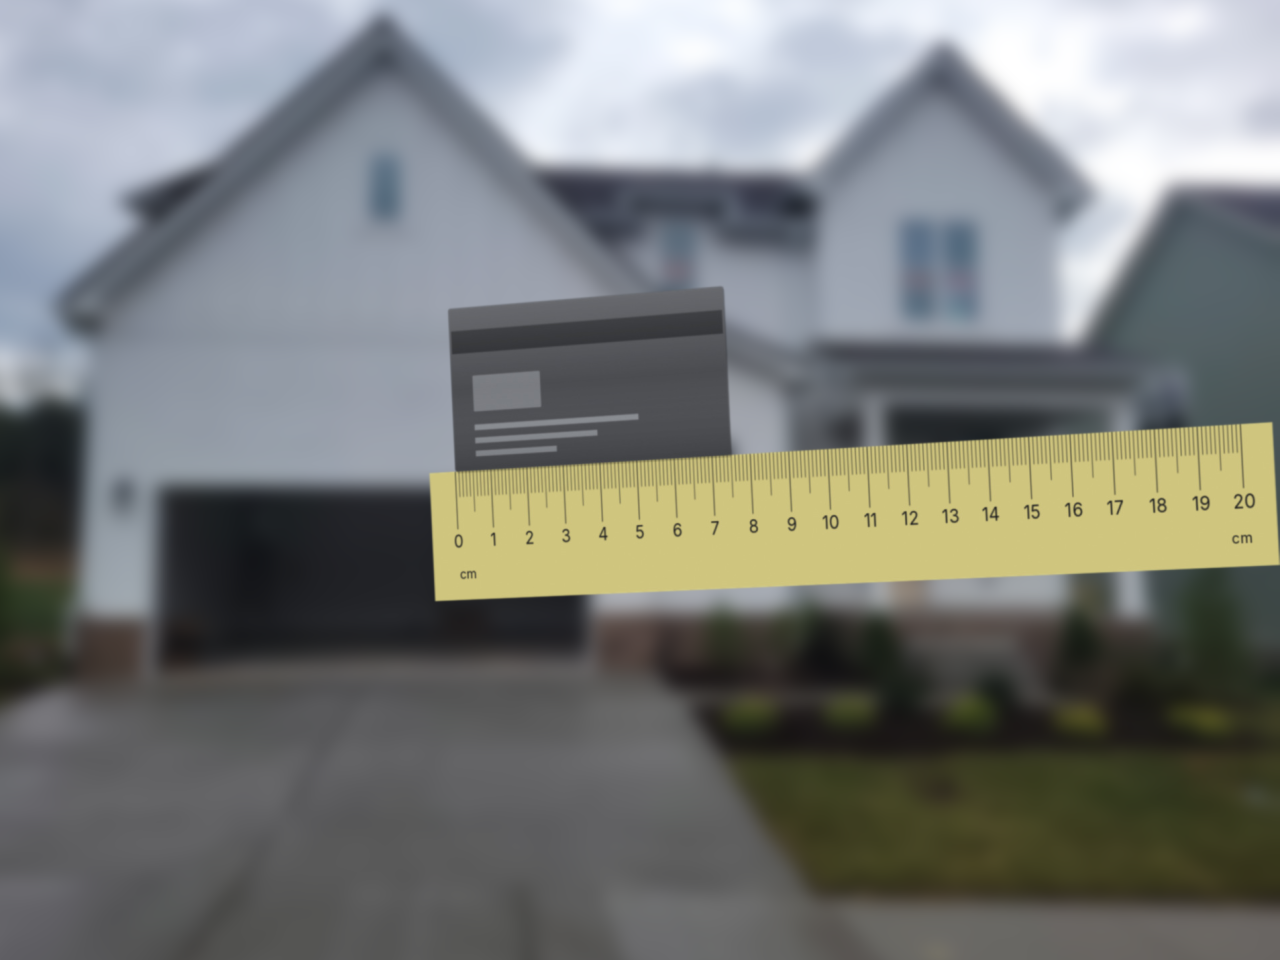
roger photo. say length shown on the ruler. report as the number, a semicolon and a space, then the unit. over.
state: 7.5; cm
